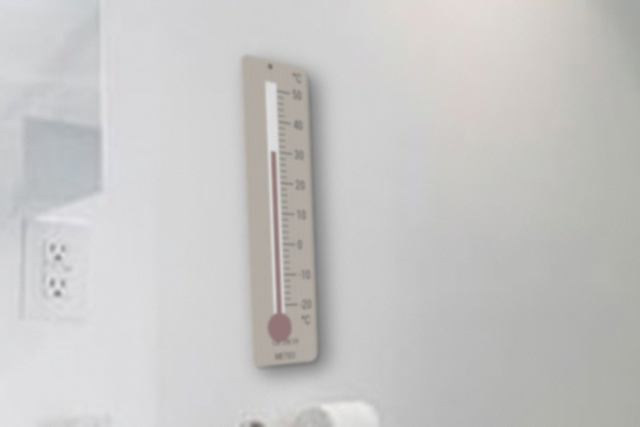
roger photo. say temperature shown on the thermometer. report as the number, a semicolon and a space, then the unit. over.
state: 30; °C
